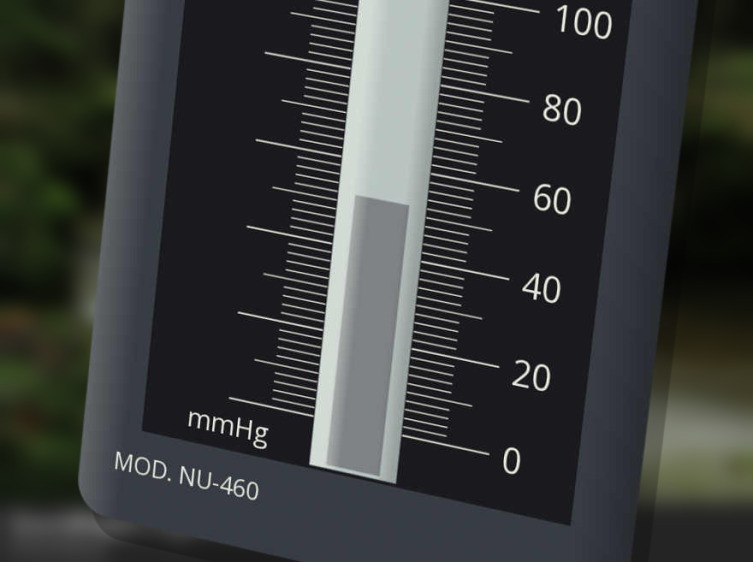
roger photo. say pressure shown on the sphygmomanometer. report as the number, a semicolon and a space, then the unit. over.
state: 52; mmHg
